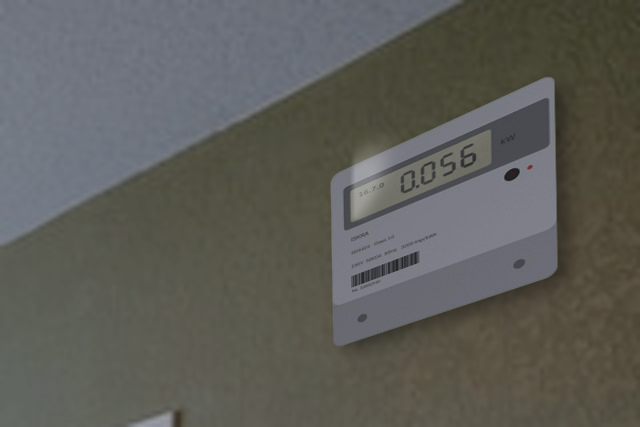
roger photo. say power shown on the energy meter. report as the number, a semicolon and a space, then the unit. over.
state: 0.056; kW
